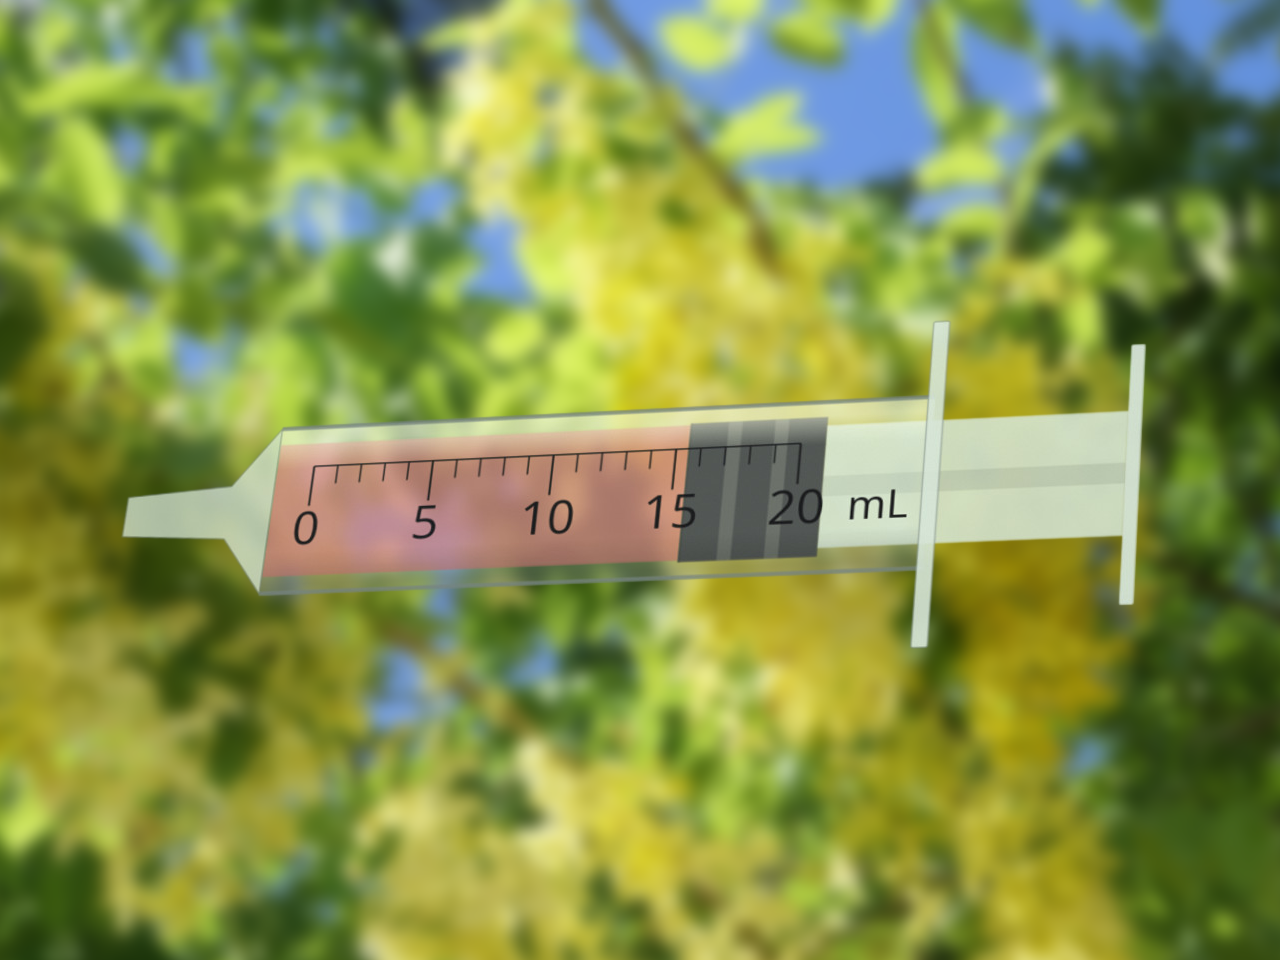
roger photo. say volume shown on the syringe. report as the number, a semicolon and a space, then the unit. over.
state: 15.5; mL
